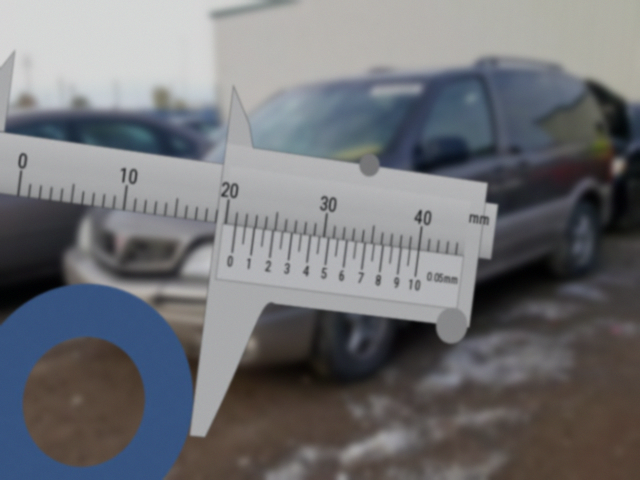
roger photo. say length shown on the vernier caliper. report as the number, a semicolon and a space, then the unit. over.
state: 21.0; mm
